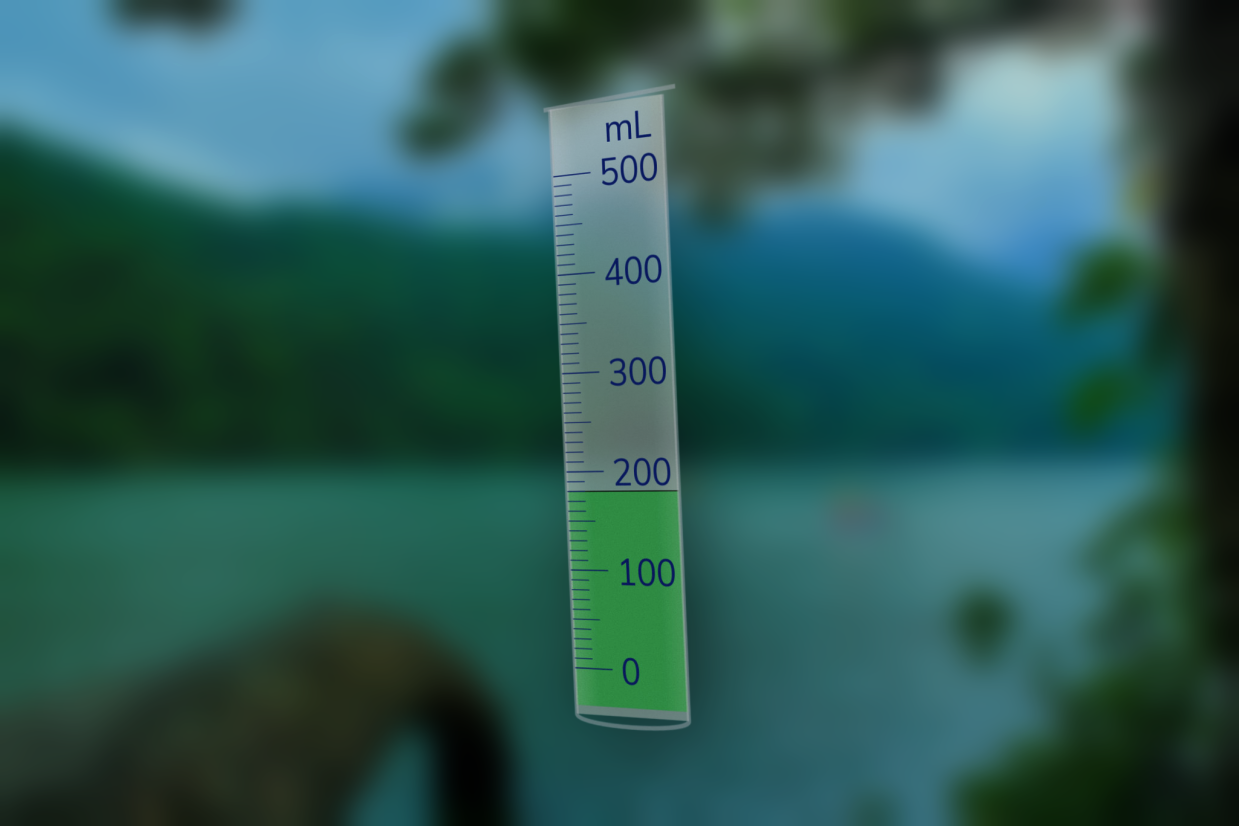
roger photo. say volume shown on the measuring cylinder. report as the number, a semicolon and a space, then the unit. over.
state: 180; mL
